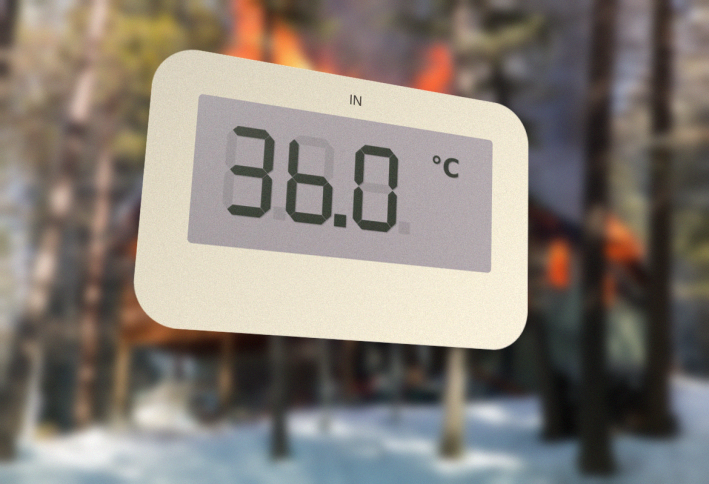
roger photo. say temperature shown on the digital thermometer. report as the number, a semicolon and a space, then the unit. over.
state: 36.0; °C
